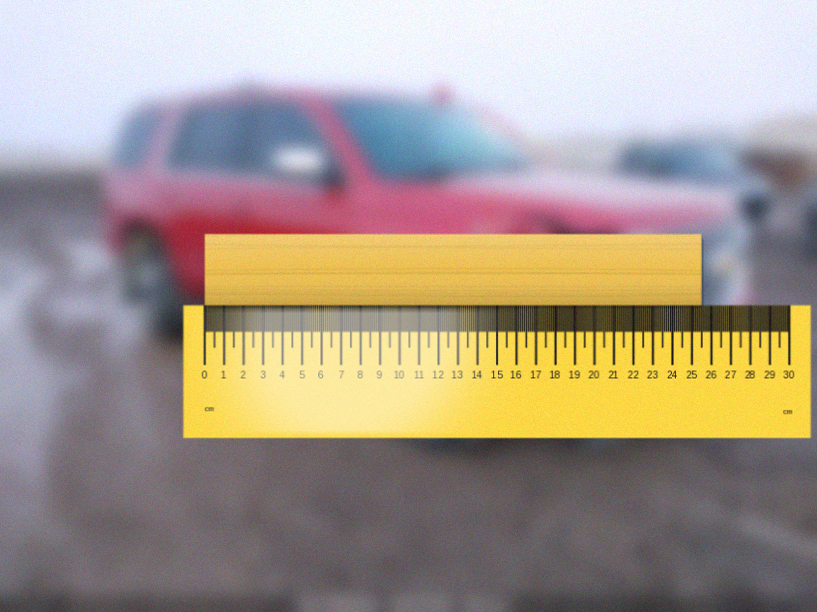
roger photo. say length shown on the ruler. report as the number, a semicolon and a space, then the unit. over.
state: 25.5; cm
